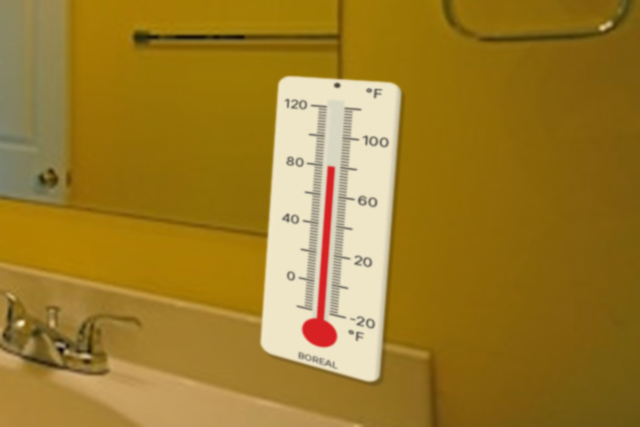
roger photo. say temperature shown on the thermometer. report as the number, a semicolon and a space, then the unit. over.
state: 80; °F
